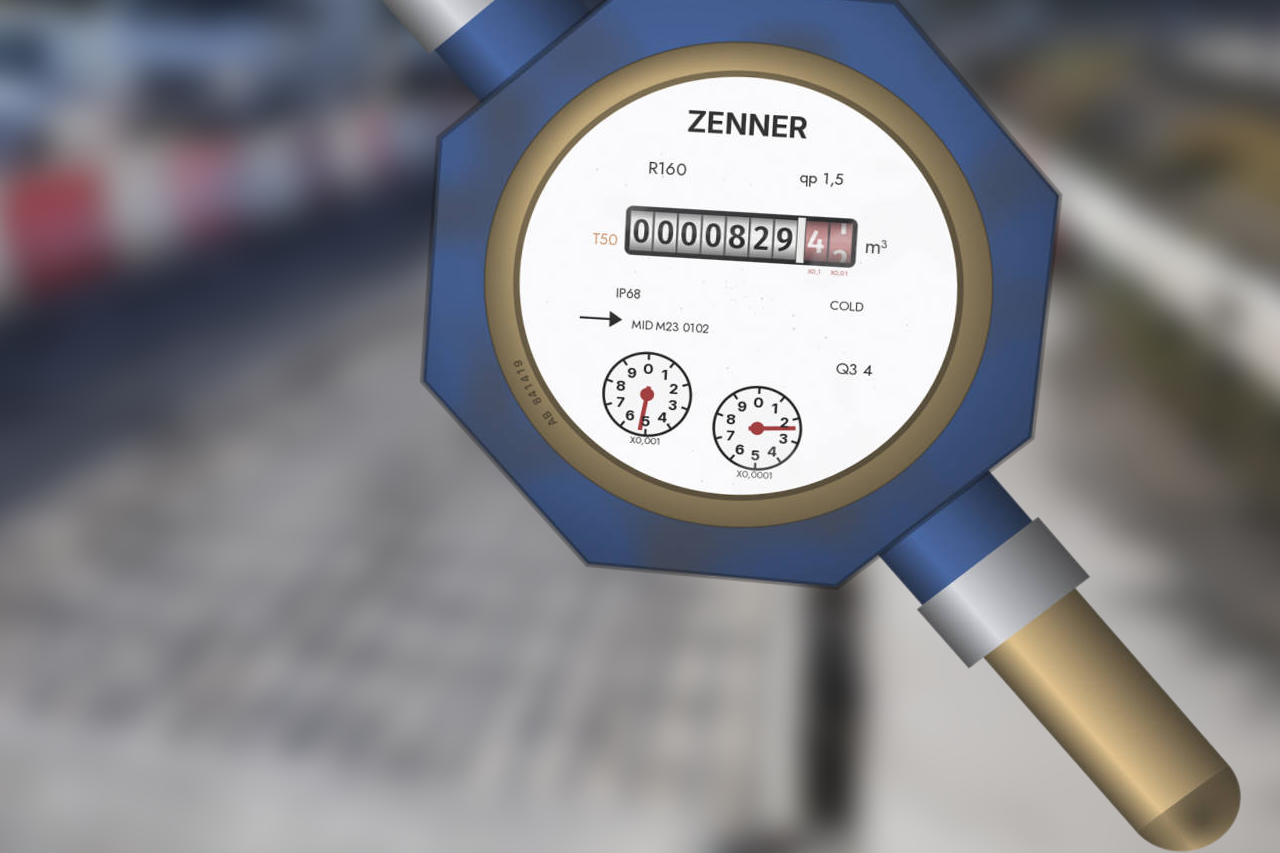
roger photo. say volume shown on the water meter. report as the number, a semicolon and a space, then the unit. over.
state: 829.4152; m³
